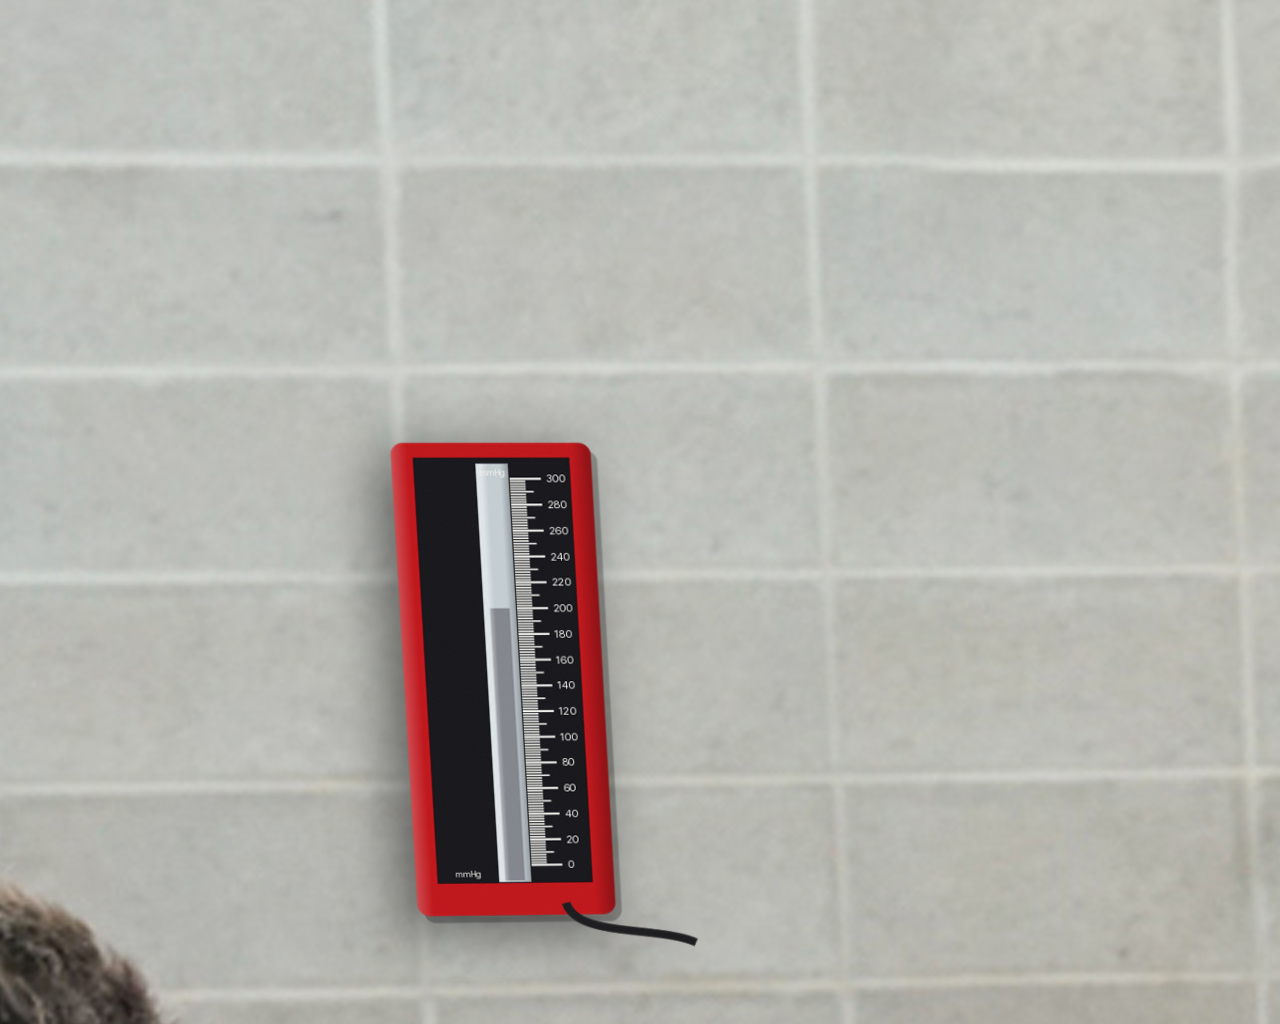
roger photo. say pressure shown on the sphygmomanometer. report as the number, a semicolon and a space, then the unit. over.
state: 200; mmHg
